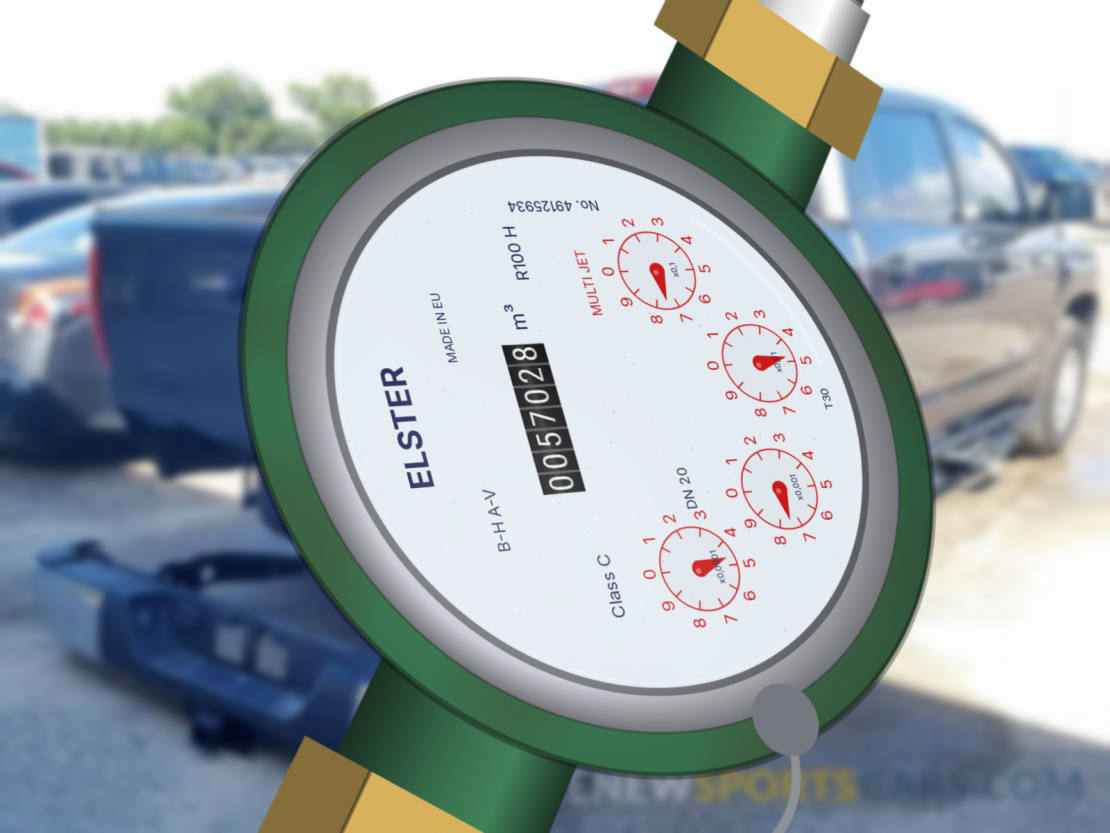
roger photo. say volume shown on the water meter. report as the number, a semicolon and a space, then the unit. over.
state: 57028.7474; m³
